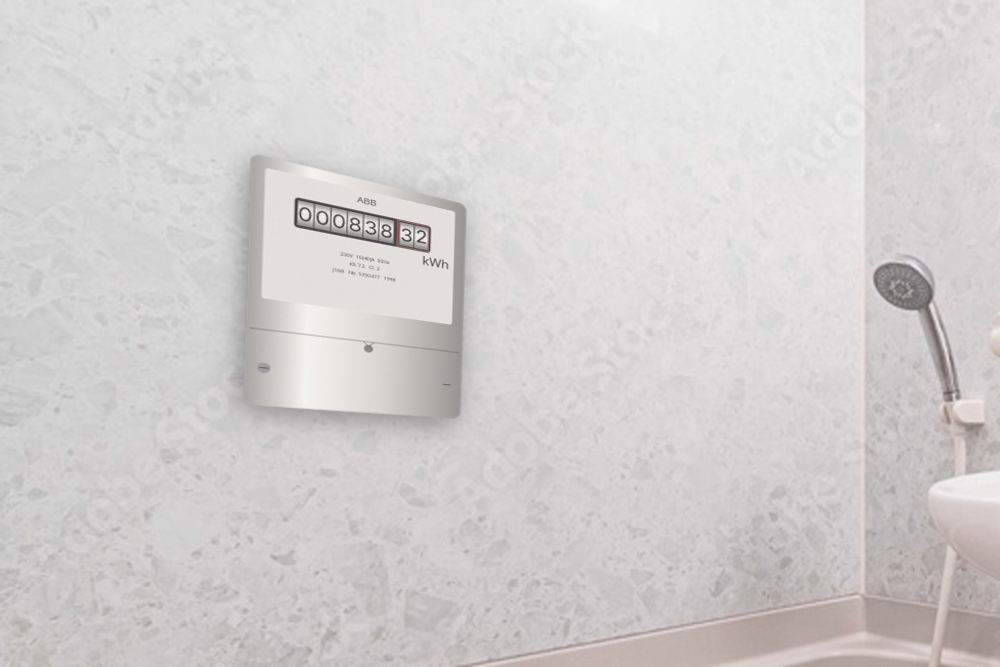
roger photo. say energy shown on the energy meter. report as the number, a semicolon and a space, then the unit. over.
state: 838.32; kWh
